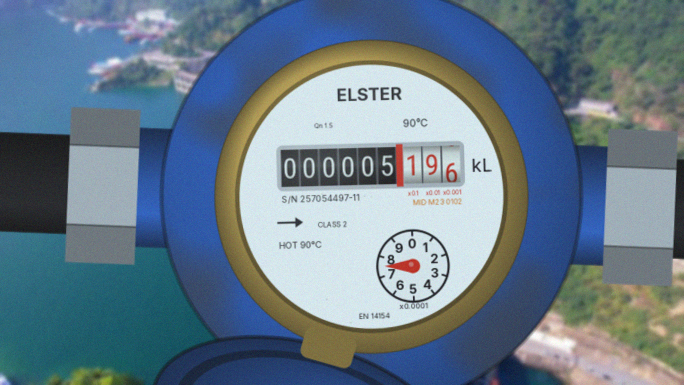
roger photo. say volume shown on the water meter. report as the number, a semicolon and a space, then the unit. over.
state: 5.1957; kL
